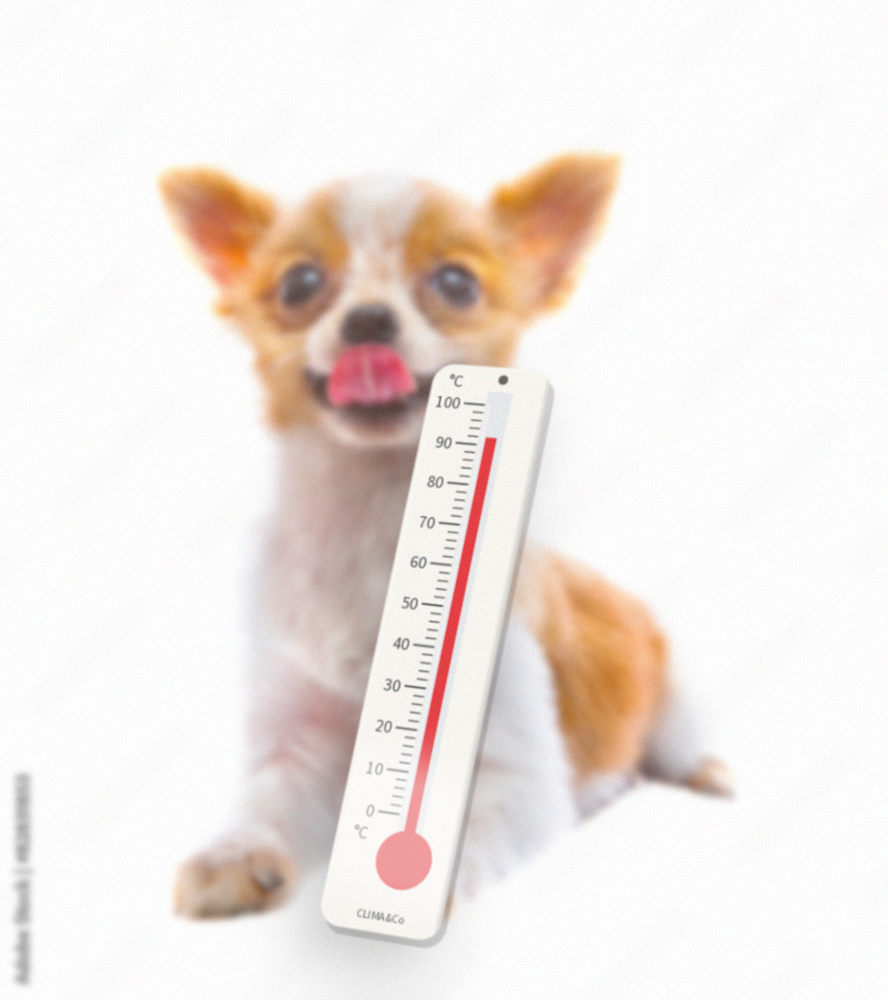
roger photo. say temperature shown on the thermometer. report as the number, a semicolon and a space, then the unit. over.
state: 92; °C
